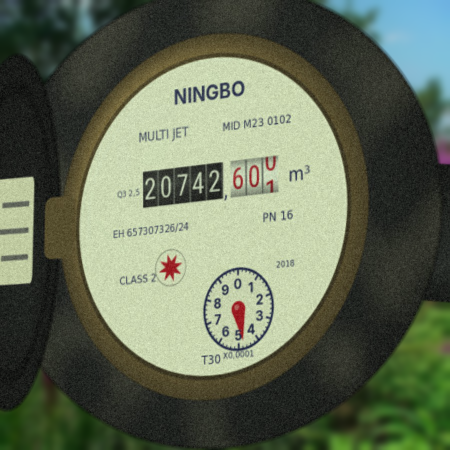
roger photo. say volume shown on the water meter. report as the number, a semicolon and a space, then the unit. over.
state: 20742.6004; m³
